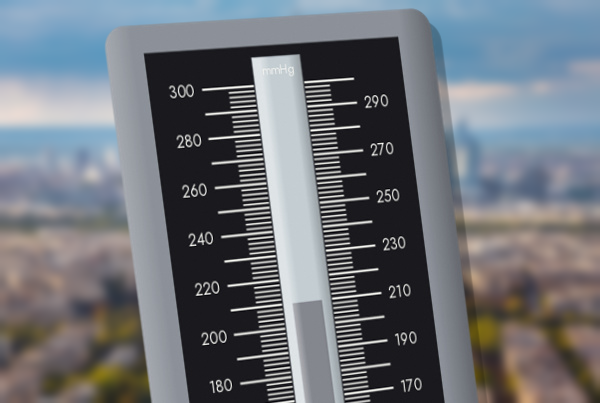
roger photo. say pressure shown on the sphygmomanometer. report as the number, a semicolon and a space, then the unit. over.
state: 210; mmHg
